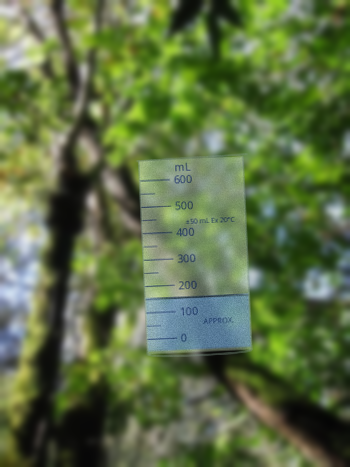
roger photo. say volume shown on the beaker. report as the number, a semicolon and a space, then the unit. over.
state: 150; mL
